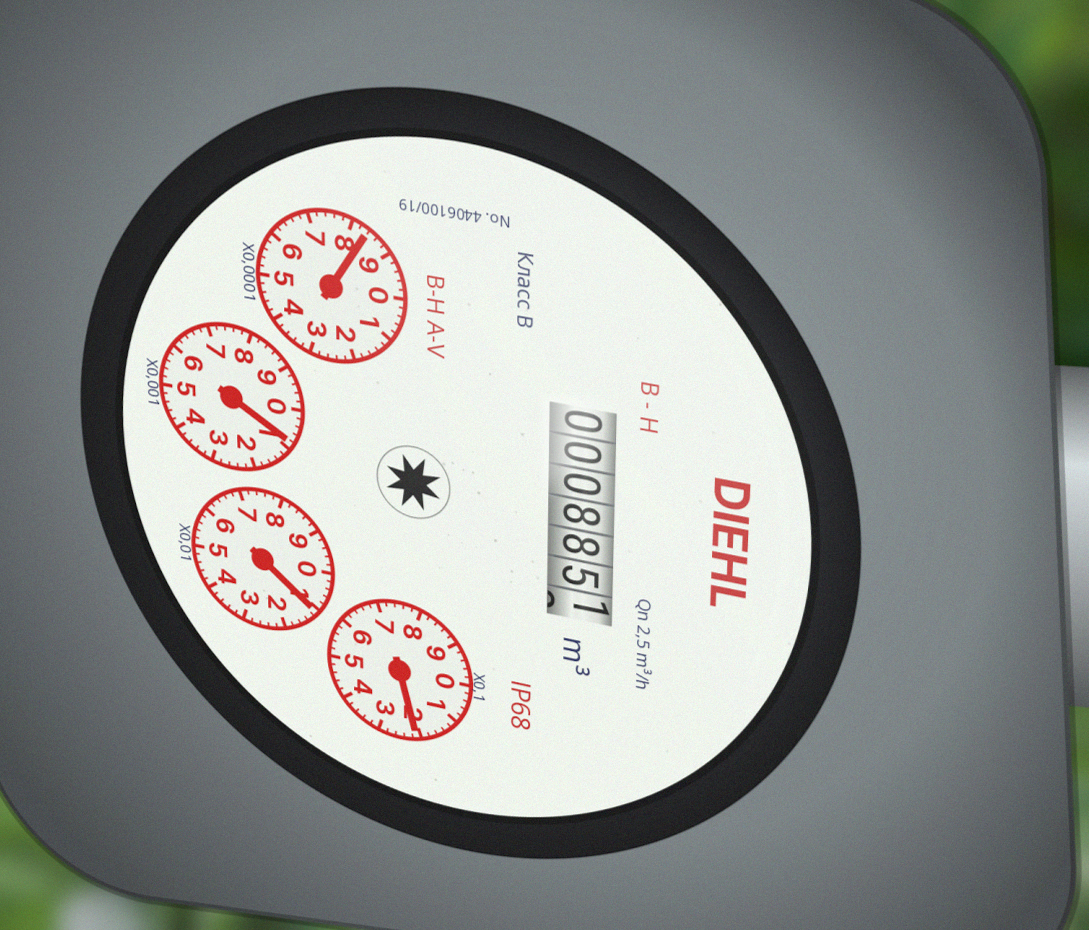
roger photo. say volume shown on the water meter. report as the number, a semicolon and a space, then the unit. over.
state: 8851.2108; m³
